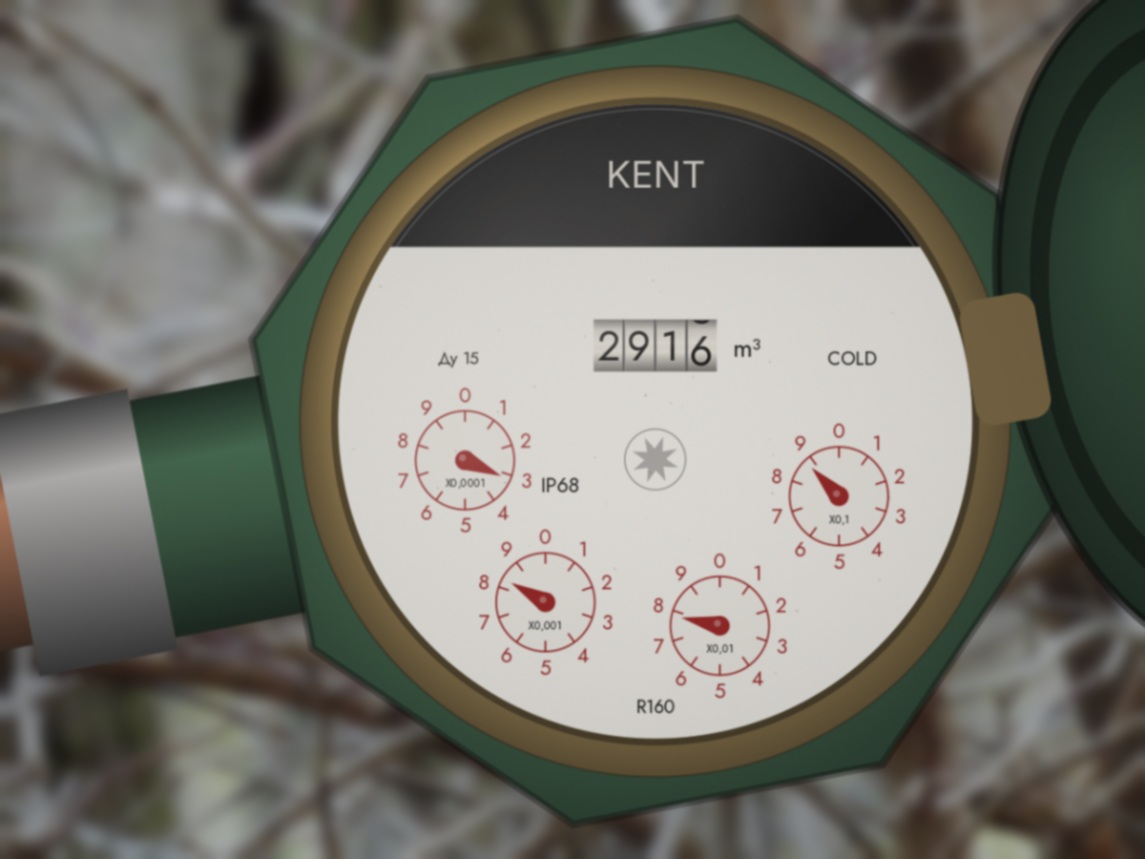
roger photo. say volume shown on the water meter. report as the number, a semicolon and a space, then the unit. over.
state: 2915.8783; m³
